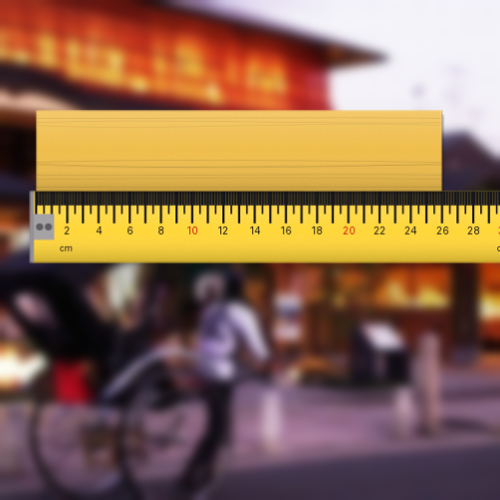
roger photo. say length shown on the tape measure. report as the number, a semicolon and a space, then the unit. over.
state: 26; cm
